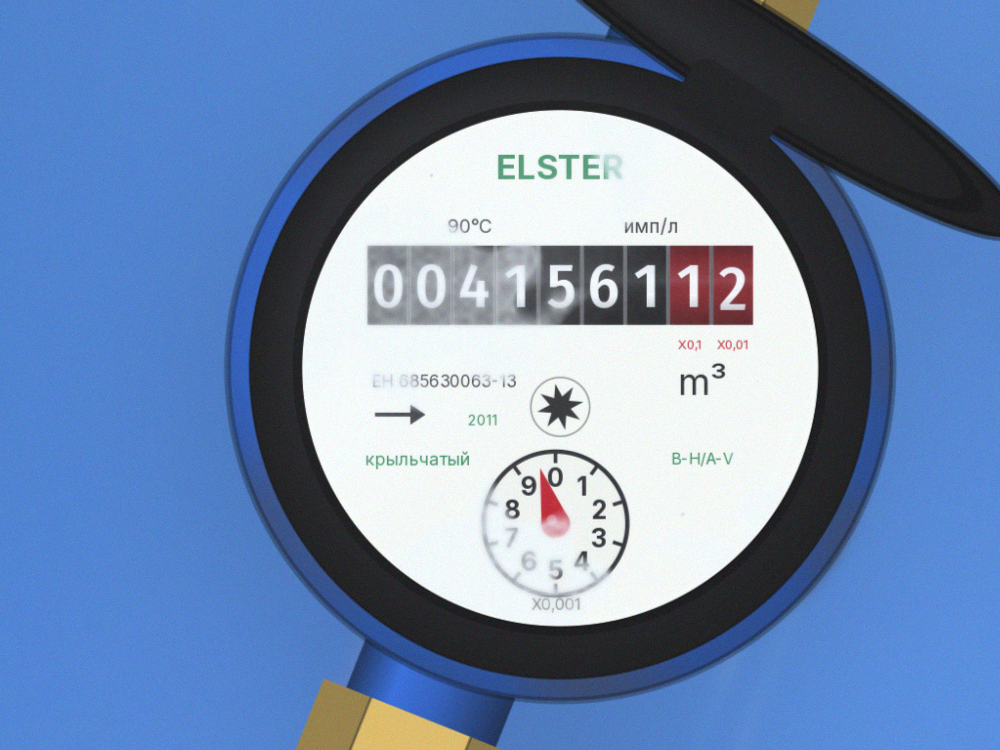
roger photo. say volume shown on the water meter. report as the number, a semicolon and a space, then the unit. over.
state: 41561.119; m³
